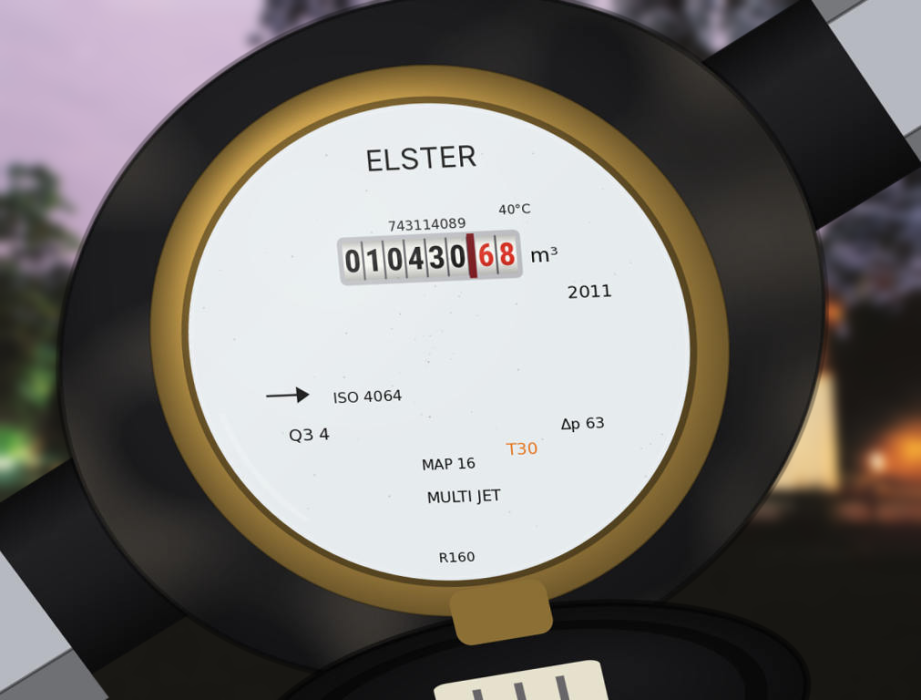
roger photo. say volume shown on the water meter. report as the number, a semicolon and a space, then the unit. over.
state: 10430.68; m³
